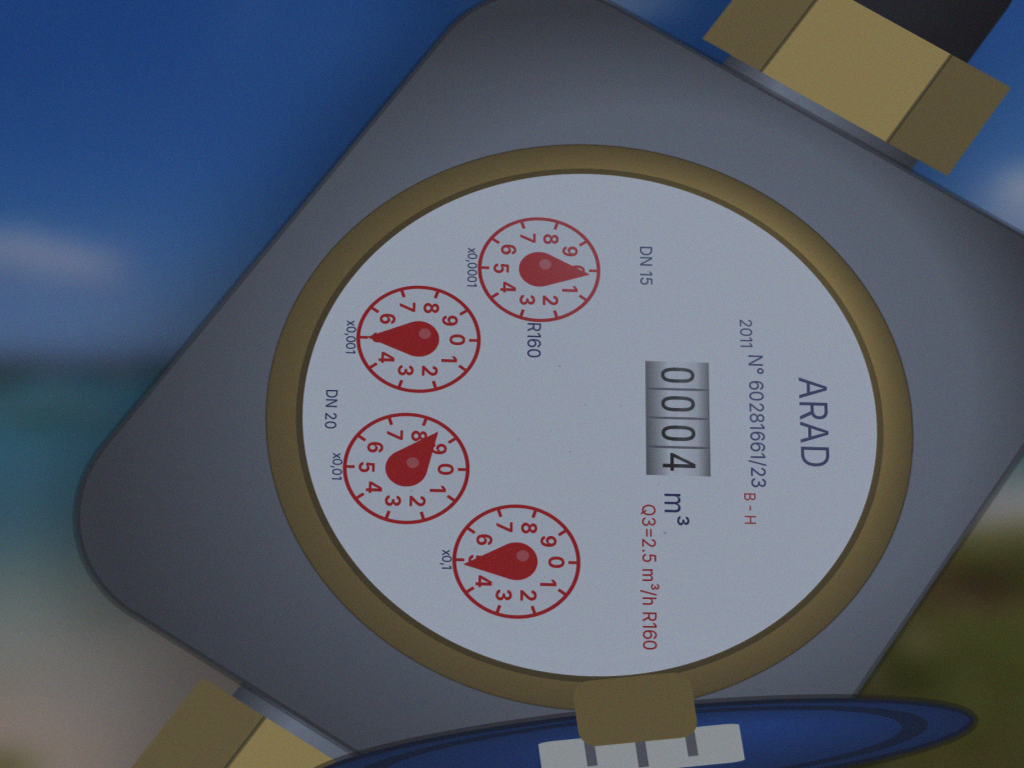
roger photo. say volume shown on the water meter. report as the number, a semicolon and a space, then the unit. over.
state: 4.4850; m³
